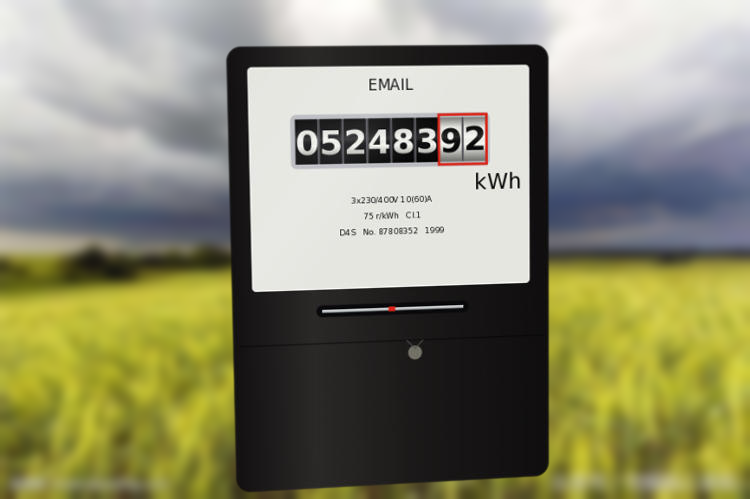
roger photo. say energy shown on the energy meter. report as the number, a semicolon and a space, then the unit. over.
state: 52483.92; kWh
